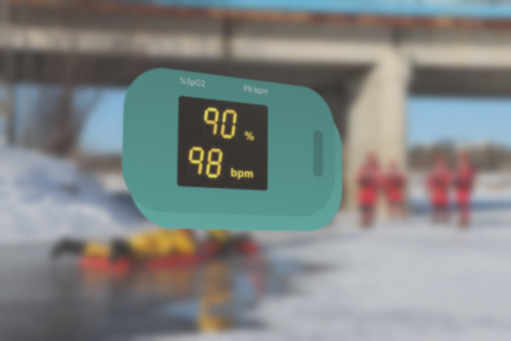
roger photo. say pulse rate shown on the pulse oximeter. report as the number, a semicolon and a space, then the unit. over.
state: 98; bpm
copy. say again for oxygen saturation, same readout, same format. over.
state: 90; %
